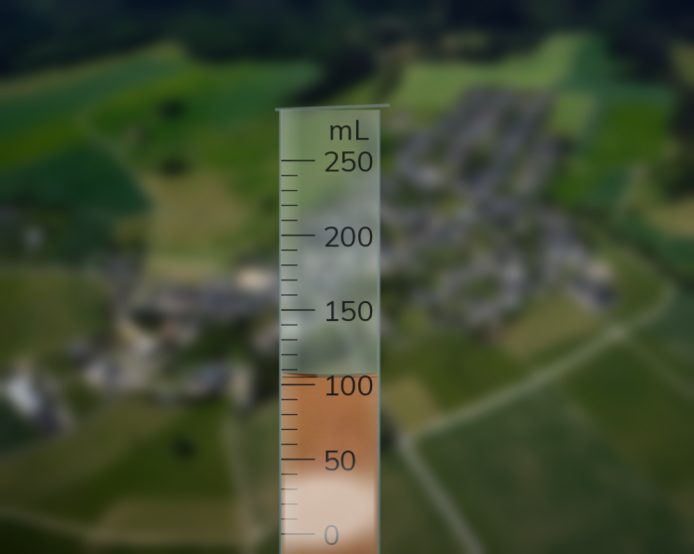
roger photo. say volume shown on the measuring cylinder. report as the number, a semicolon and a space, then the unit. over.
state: 105; mL
